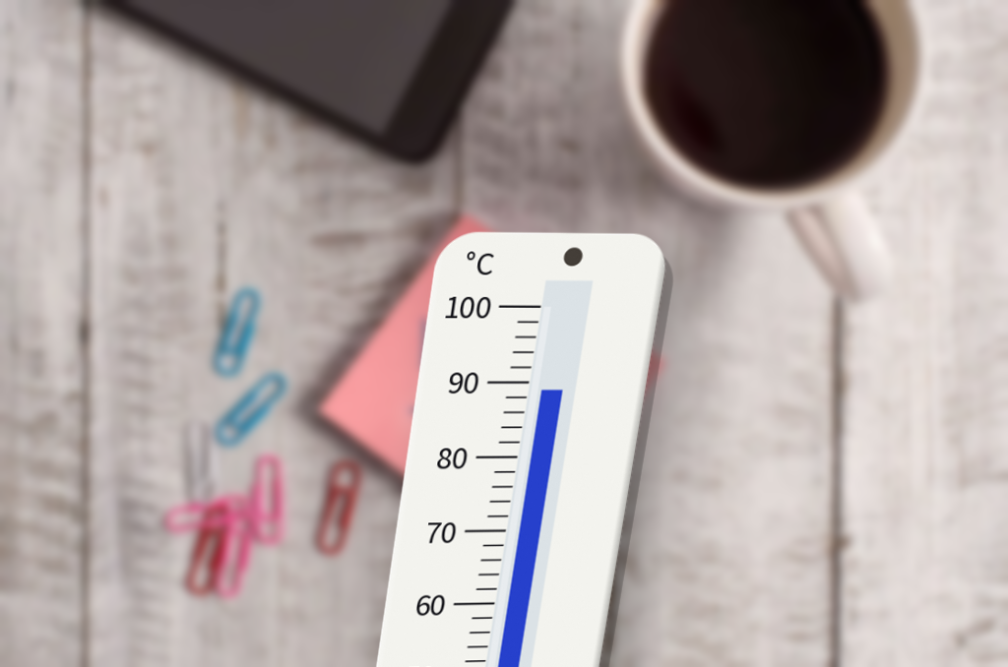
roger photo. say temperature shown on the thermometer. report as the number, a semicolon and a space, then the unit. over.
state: 89; °C
